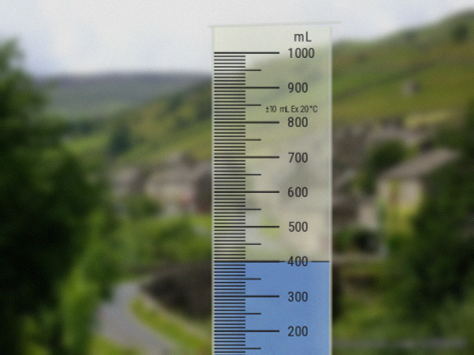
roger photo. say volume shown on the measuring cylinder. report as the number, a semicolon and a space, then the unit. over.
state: 400; mL
